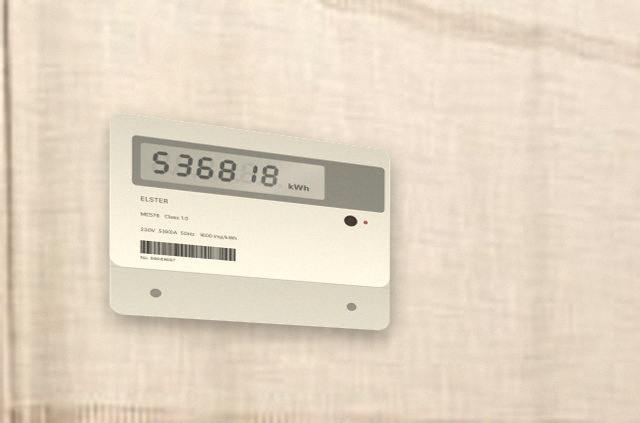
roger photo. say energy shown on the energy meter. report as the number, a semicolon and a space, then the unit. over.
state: 536818; kWh
